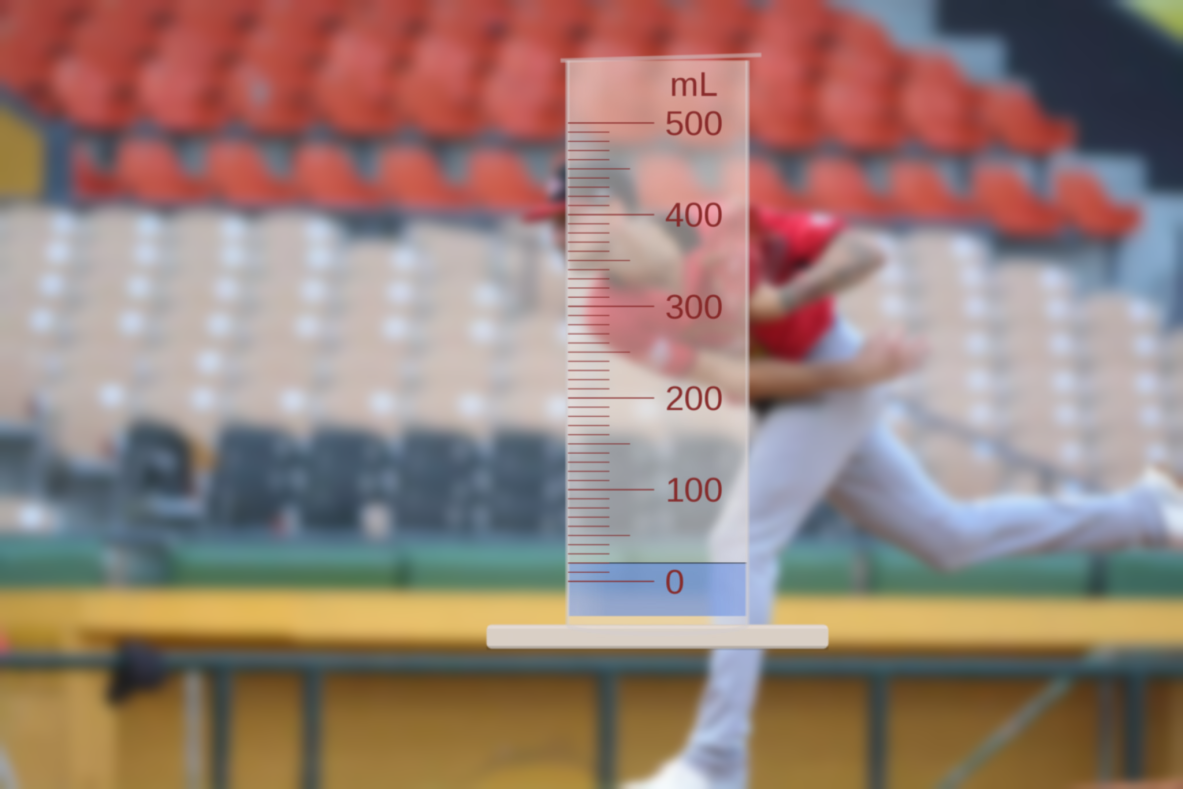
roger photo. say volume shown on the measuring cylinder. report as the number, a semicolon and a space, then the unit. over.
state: 20; mL
